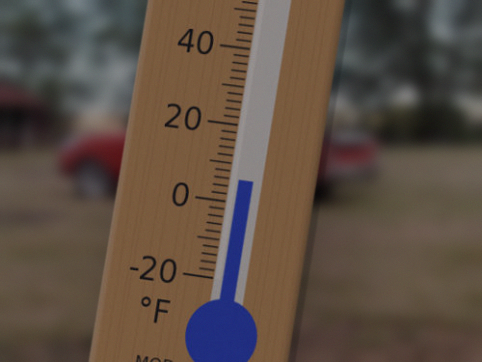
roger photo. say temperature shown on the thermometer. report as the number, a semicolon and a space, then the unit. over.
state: 6; °F
